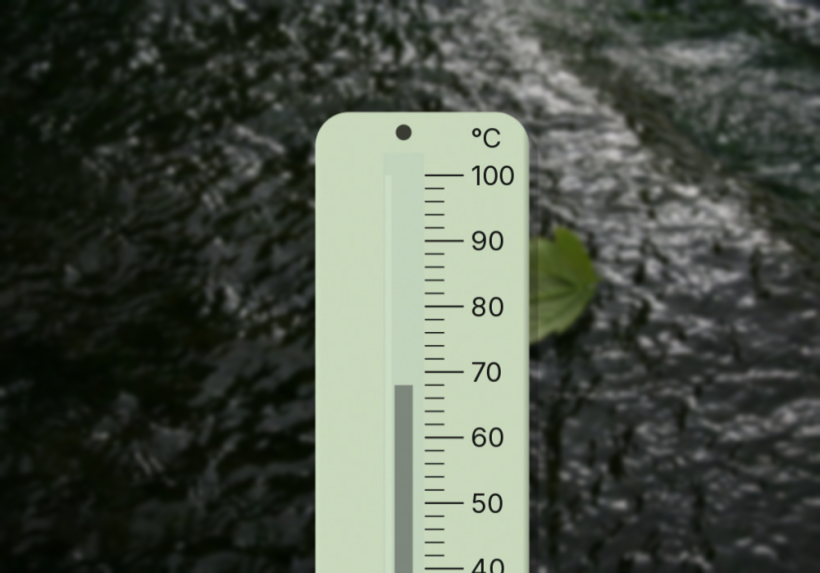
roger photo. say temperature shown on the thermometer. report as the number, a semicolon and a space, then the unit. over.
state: 68; °C
